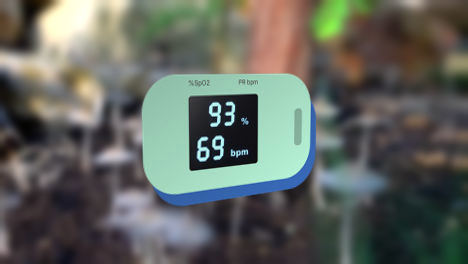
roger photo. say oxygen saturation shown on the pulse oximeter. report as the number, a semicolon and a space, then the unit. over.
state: 93; %
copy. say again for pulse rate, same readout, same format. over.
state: 69; bpm
